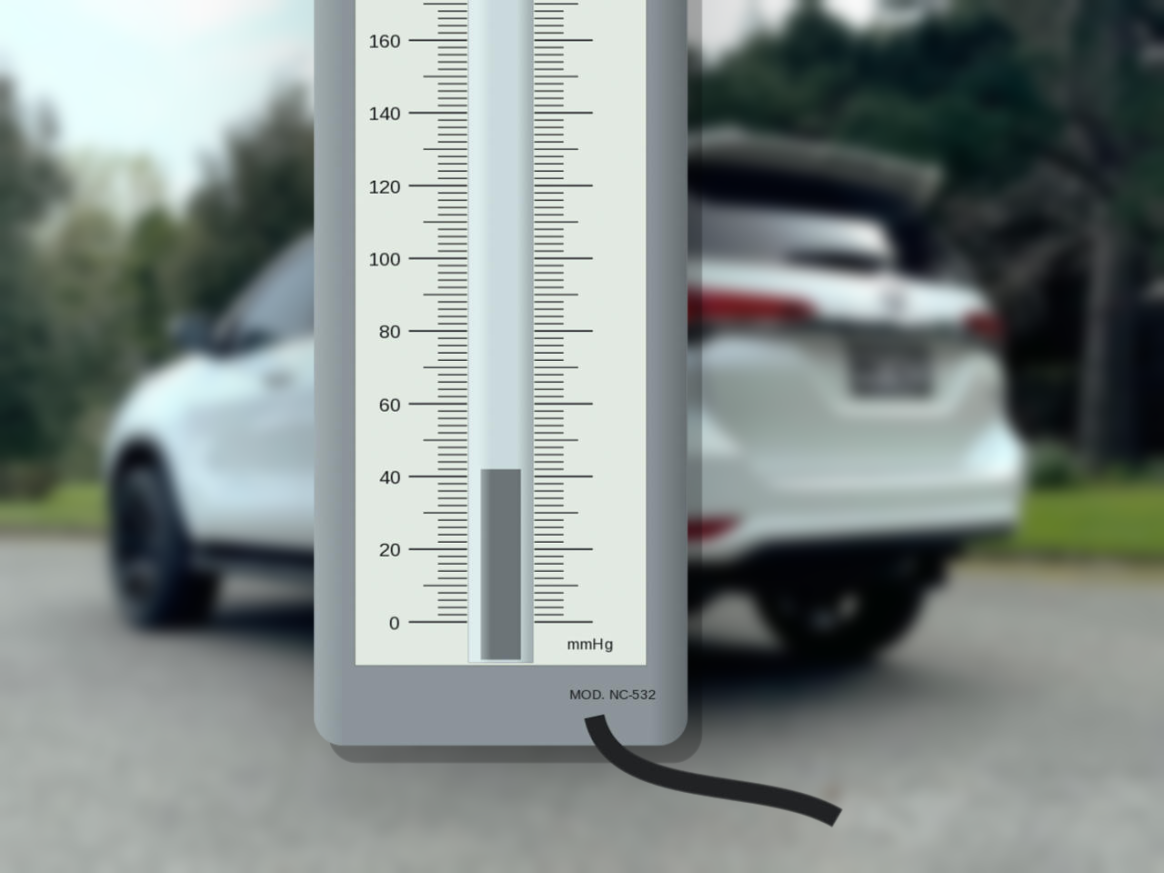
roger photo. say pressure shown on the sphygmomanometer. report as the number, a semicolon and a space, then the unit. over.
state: 42; mmHg
